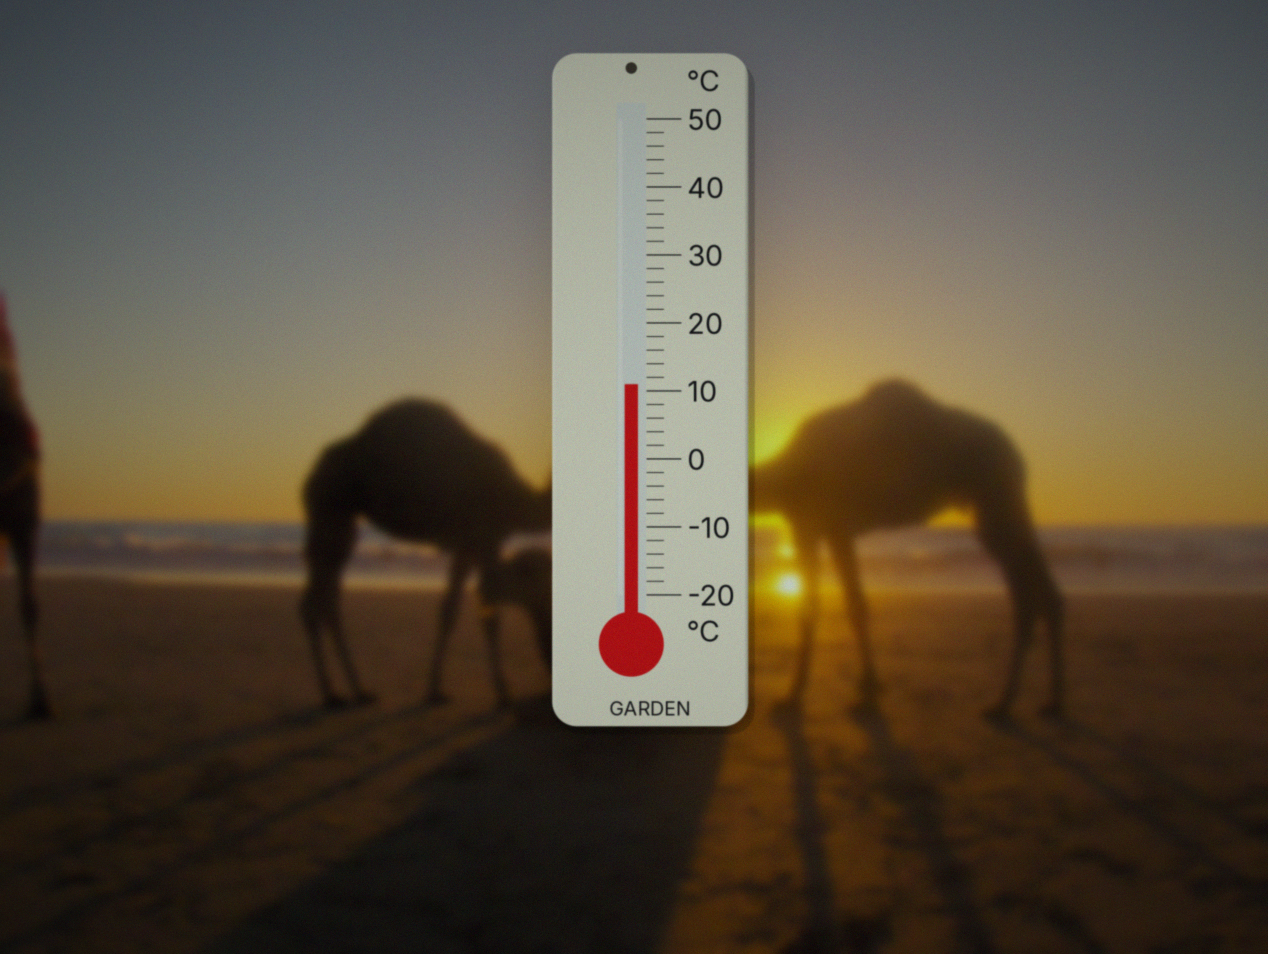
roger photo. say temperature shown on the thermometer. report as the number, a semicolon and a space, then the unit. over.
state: 11; °C
